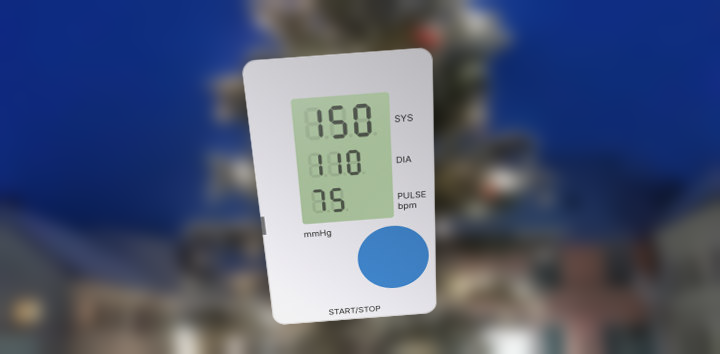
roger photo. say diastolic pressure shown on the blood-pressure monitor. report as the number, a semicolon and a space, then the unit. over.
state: 110; mmHg
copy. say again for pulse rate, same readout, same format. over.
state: 75; bpm
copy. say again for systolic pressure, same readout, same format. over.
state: 150; mmHg
